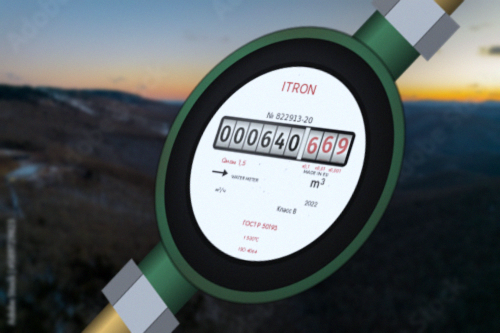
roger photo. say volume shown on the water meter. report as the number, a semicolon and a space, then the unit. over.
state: 640.669; m³
